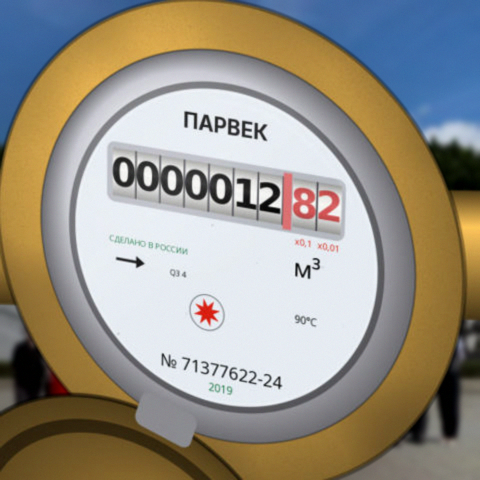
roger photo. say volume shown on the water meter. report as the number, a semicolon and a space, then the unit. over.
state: 12.82; m³
